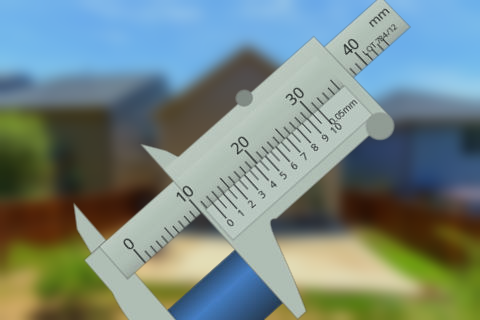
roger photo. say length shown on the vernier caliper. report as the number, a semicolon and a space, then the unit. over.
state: 12.0; mm
